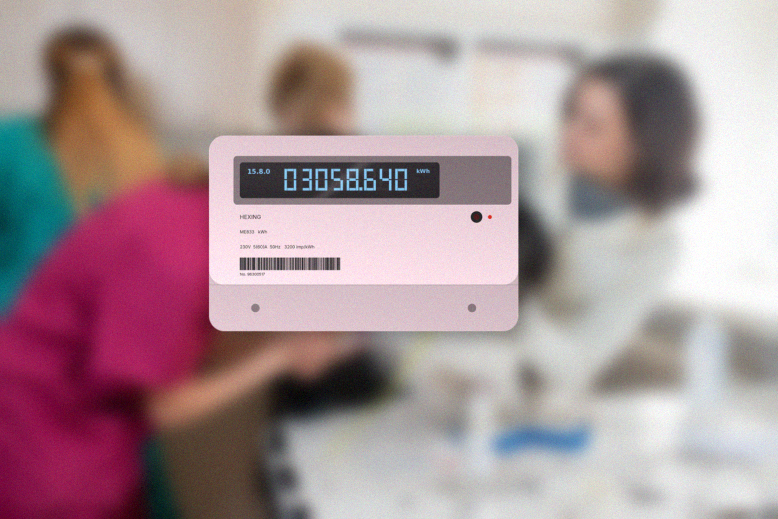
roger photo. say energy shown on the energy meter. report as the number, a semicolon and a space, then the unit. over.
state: 3058.640; kWh
